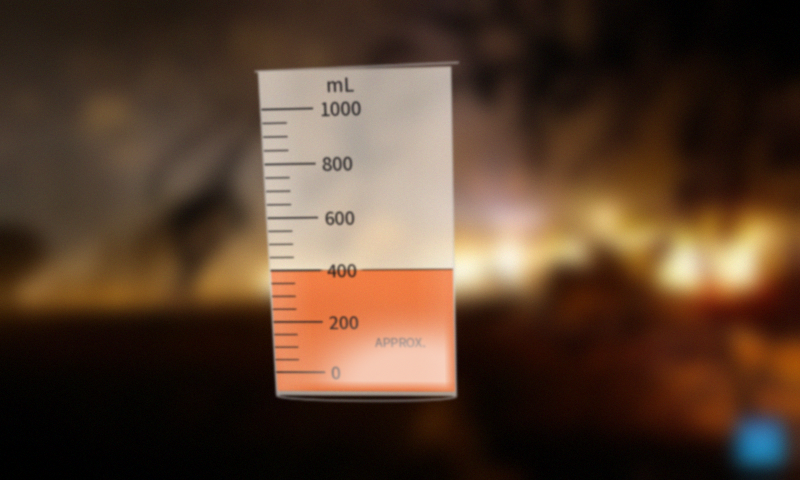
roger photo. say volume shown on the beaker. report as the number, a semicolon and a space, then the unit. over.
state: 400; mL
